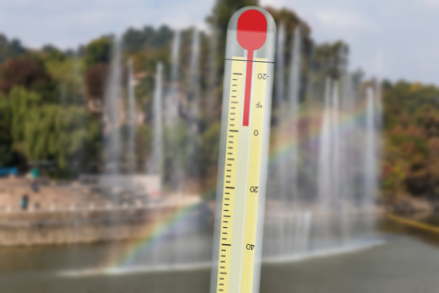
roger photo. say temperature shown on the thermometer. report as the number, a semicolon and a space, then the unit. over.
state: -2; °F
